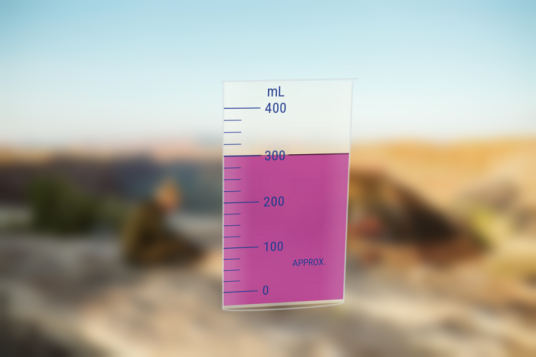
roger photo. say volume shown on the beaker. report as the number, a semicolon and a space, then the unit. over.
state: 300; mL
